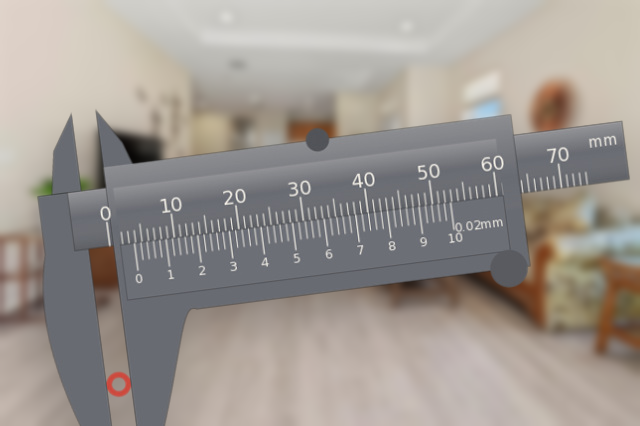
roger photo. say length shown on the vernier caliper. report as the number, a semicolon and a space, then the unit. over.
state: 3.8; mm
